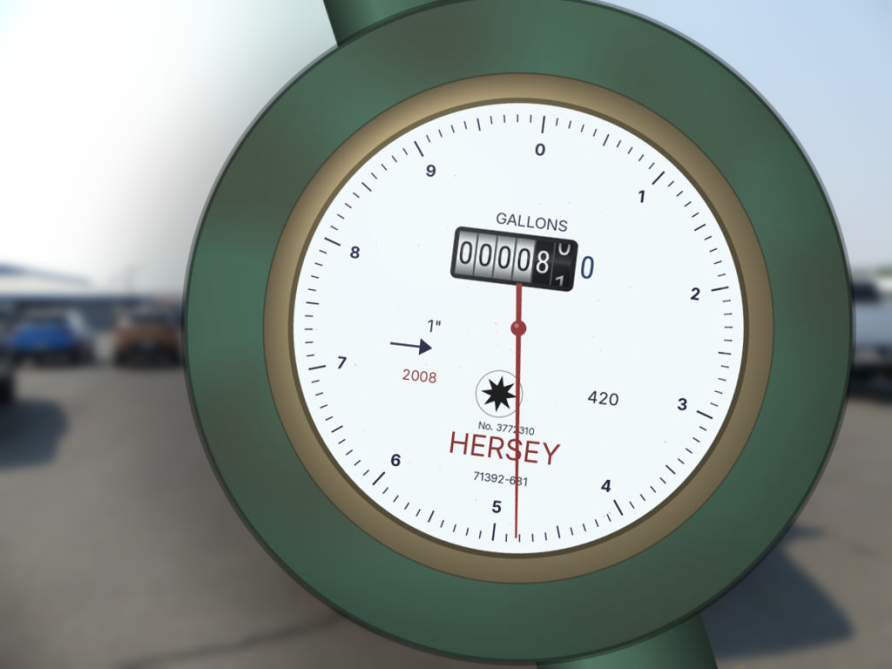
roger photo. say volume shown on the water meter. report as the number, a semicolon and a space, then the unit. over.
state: 804.8; gal
